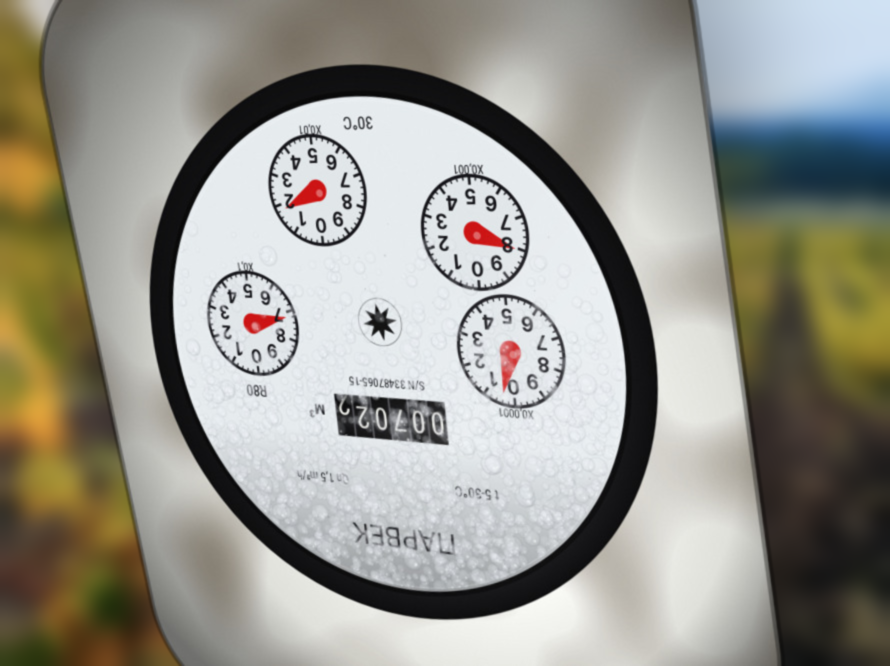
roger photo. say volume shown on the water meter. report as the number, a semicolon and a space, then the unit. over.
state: 7021.7180; m³
